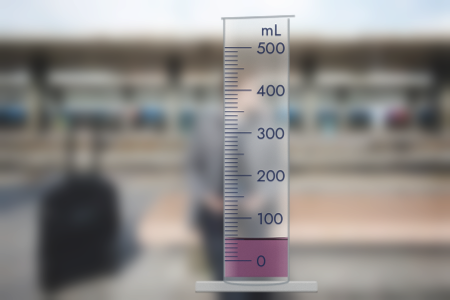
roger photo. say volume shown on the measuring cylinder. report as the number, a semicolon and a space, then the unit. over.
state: 50; mL
